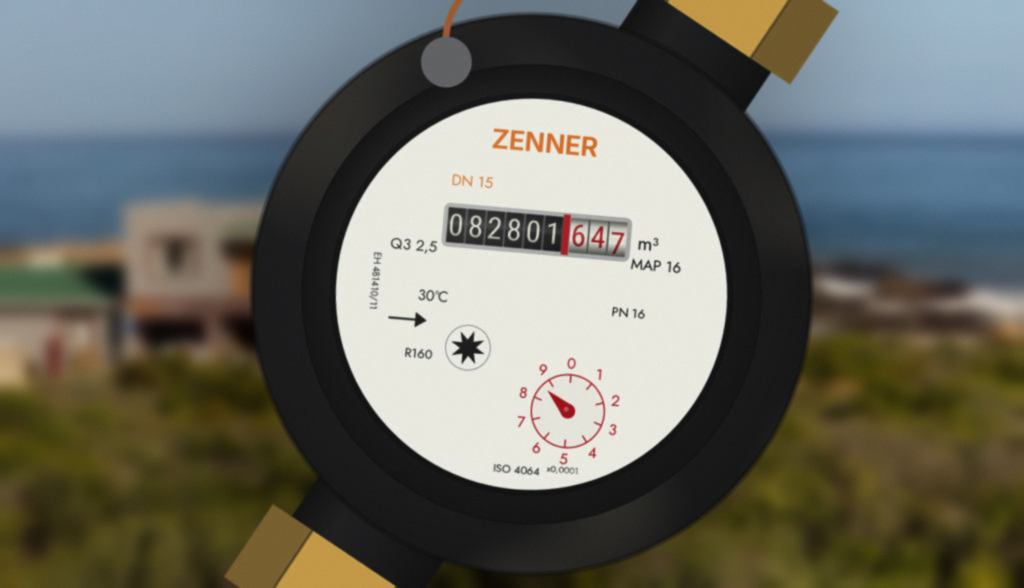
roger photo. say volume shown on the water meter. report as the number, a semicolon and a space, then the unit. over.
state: 82801.6468; m³
